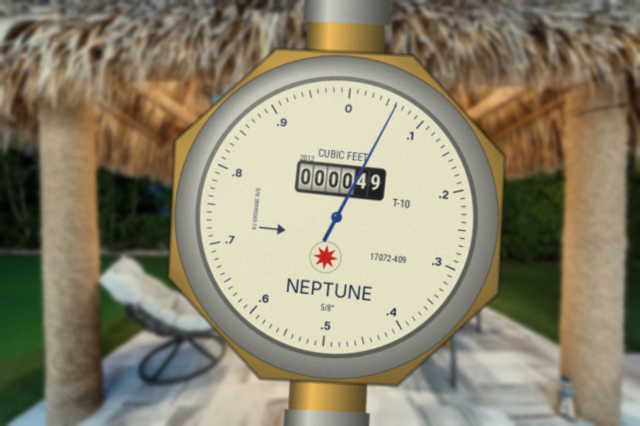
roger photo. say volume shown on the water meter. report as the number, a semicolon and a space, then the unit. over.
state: 49.06; ft³
